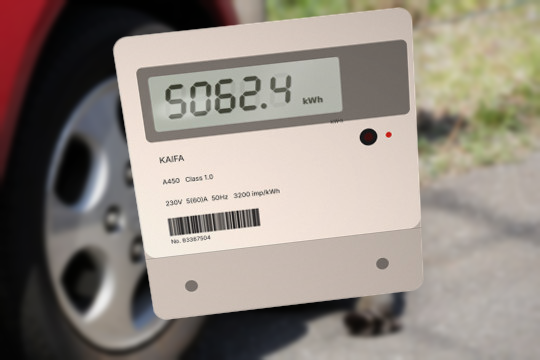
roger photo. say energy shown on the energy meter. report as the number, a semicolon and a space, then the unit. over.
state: 5062.4; kWh
